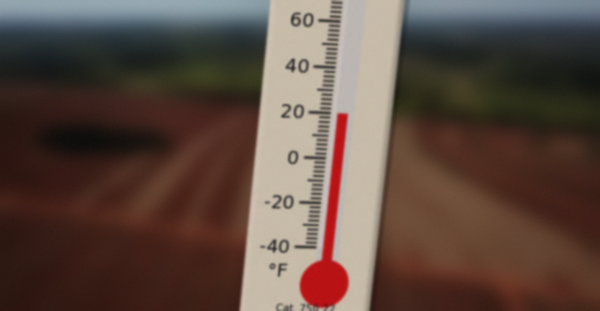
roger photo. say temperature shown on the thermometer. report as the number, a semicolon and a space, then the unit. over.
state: 20; °F
